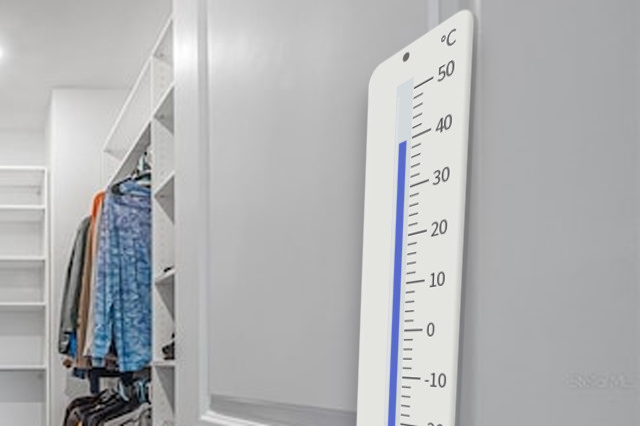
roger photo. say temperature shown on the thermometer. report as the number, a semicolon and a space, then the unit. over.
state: 40; °C
